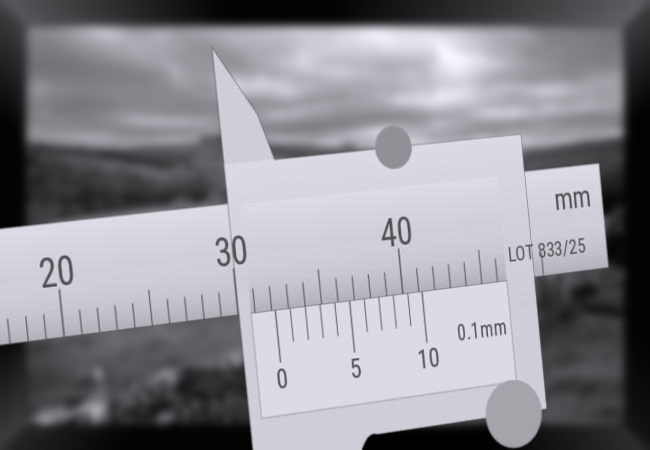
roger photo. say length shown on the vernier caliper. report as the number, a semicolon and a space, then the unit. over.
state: 32.2; mm
